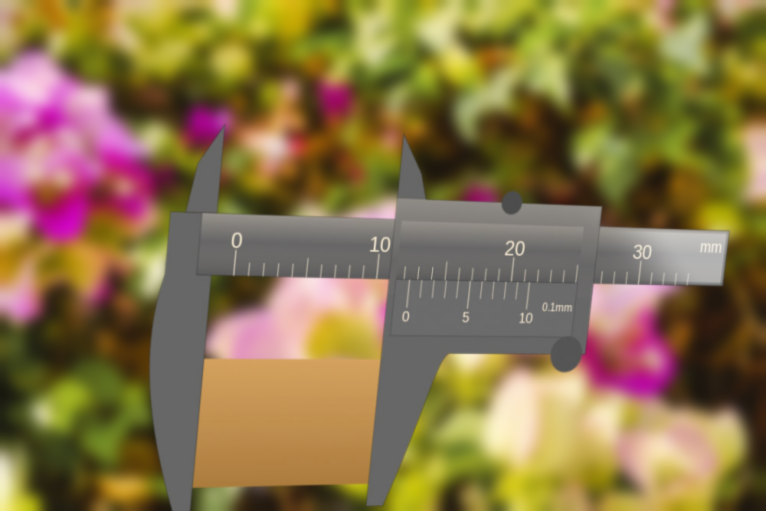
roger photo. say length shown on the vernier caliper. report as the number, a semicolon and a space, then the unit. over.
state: 12.4; mm
